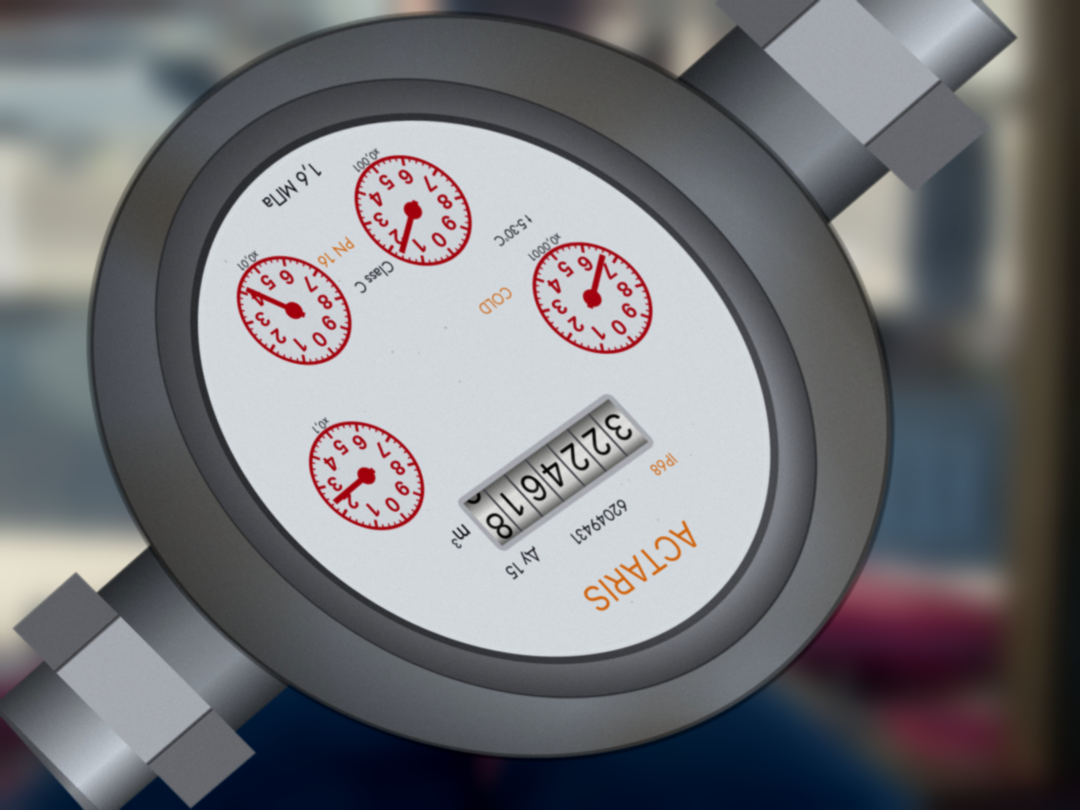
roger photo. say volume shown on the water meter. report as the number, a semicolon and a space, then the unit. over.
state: 3224618.2416; m³
